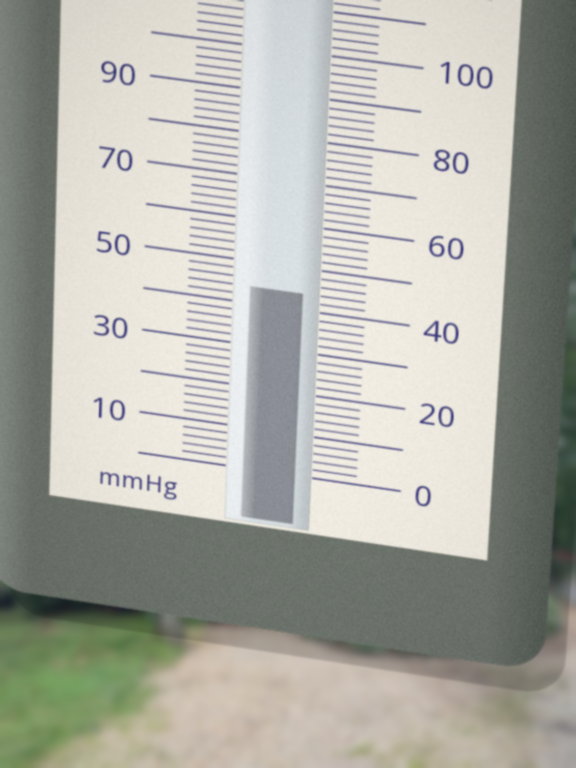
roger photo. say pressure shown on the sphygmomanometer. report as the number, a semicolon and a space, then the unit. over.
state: 44; mmHg
